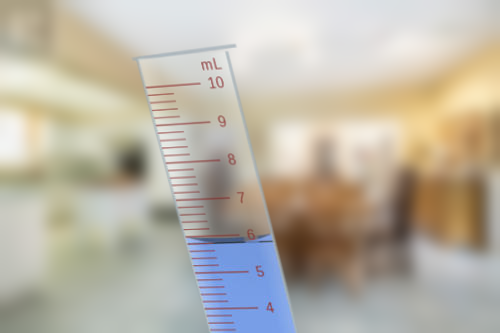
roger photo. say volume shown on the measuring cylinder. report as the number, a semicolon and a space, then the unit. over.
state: 5.8; mL
